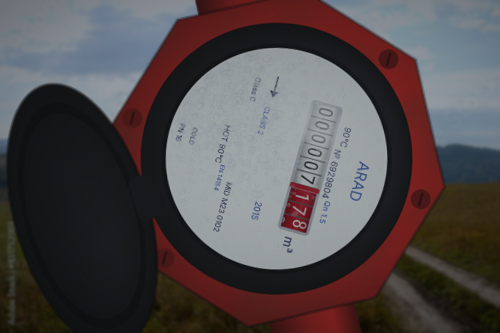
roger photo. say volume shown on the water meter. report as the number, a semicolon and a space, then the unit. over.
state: 7.178; m³
